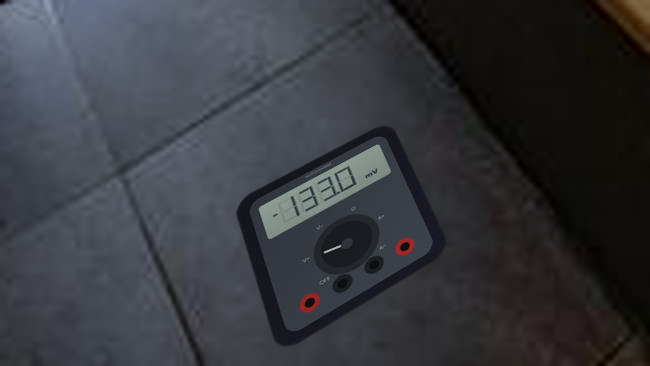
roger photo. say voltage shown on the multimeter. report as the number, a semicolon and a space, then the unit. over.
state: -133.0; mV
